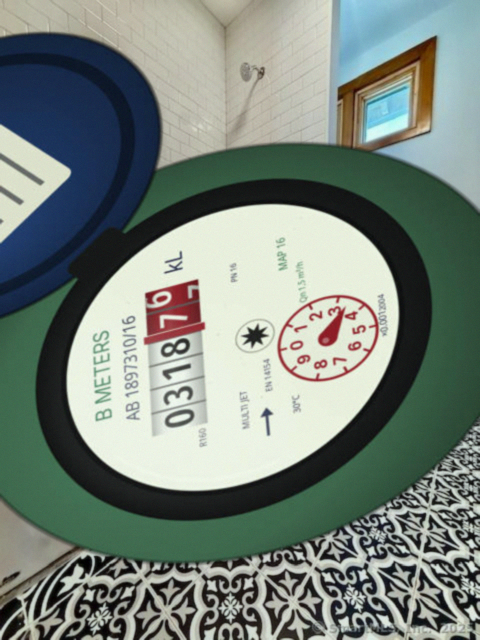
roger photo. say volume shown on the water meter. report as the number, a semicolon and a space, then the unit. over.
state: 318.763; kL
